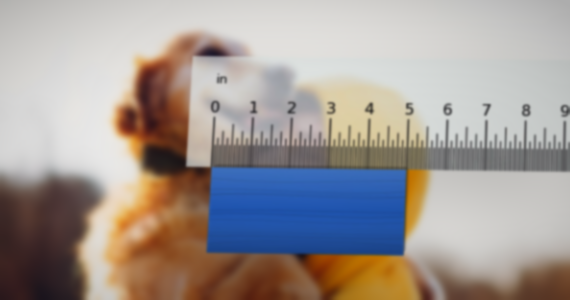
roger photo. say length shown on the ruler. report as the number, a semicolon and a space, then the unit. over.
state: 5; in
